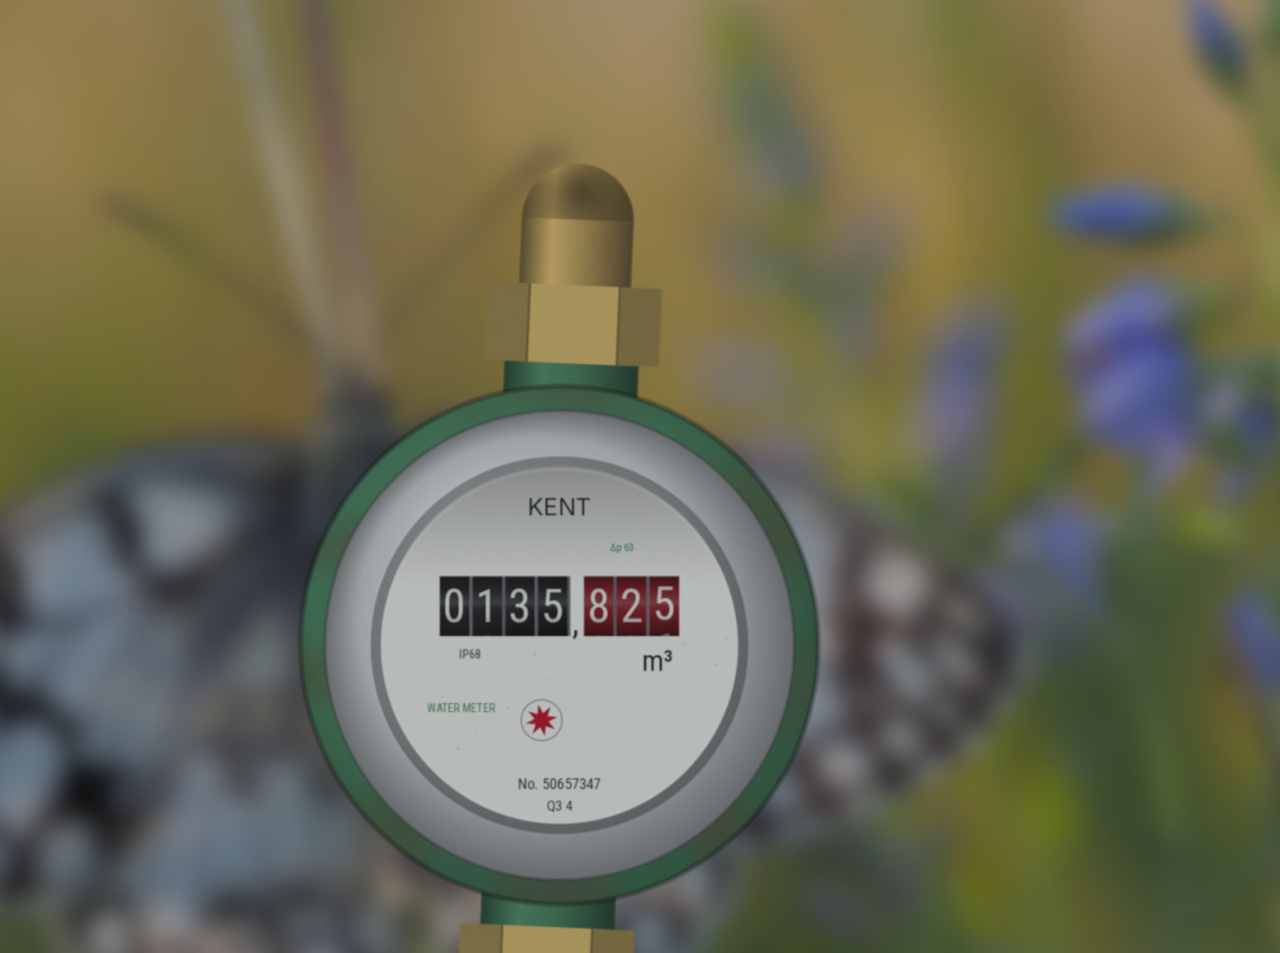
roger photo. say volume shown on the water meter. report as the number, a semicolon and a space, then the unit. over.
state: 135.825; m³
